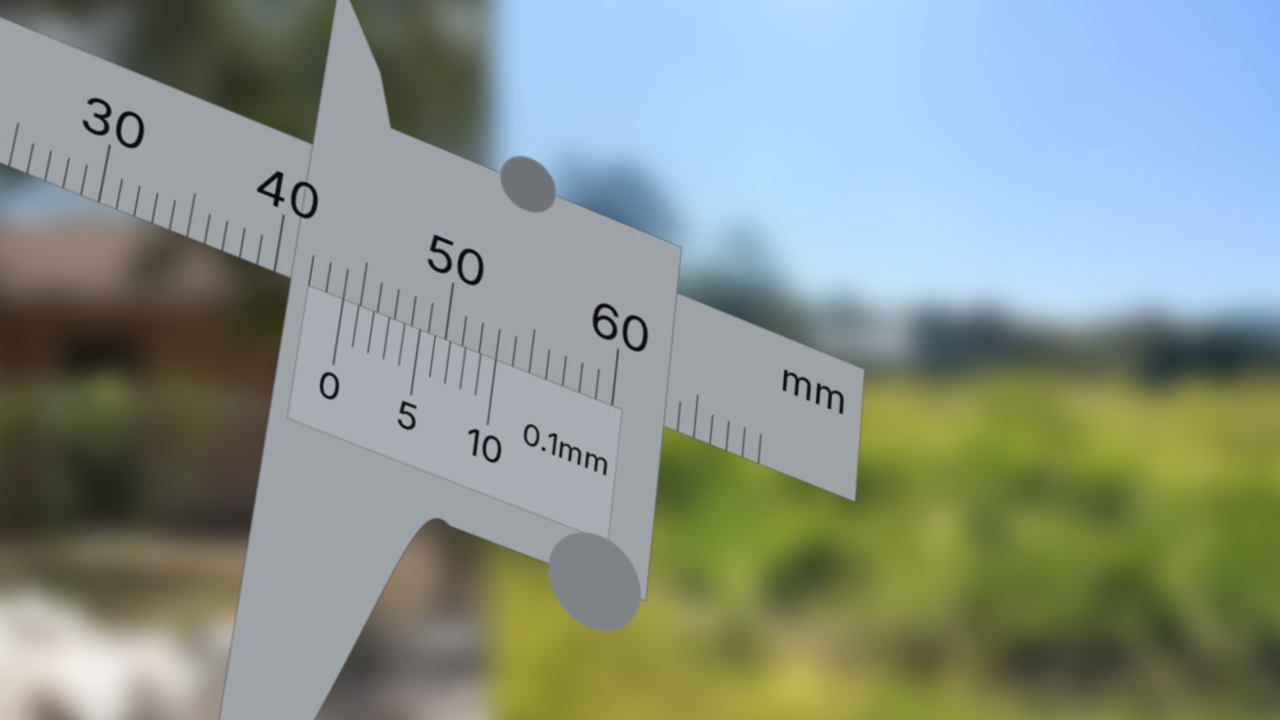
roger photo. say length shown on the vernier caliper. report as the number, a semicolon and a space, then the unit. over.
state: 44.0; mm
